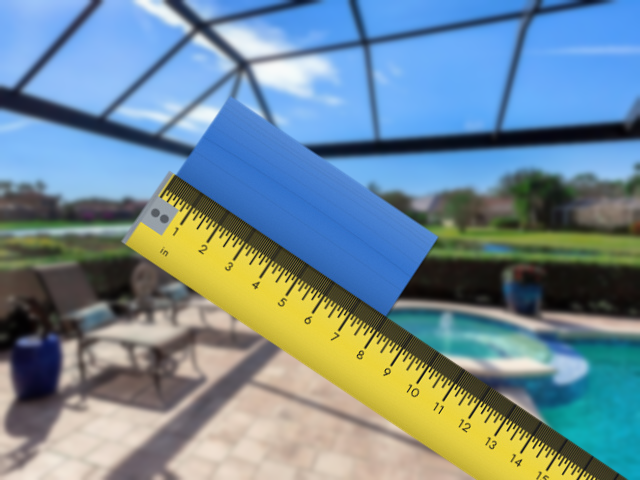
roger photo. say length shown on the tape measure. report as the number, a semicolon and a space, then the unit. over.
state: 8; in
